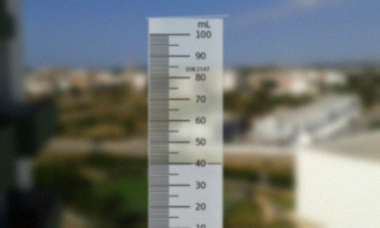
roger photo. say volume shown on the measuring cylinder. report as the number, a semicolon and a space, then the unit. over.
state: 40; mL
